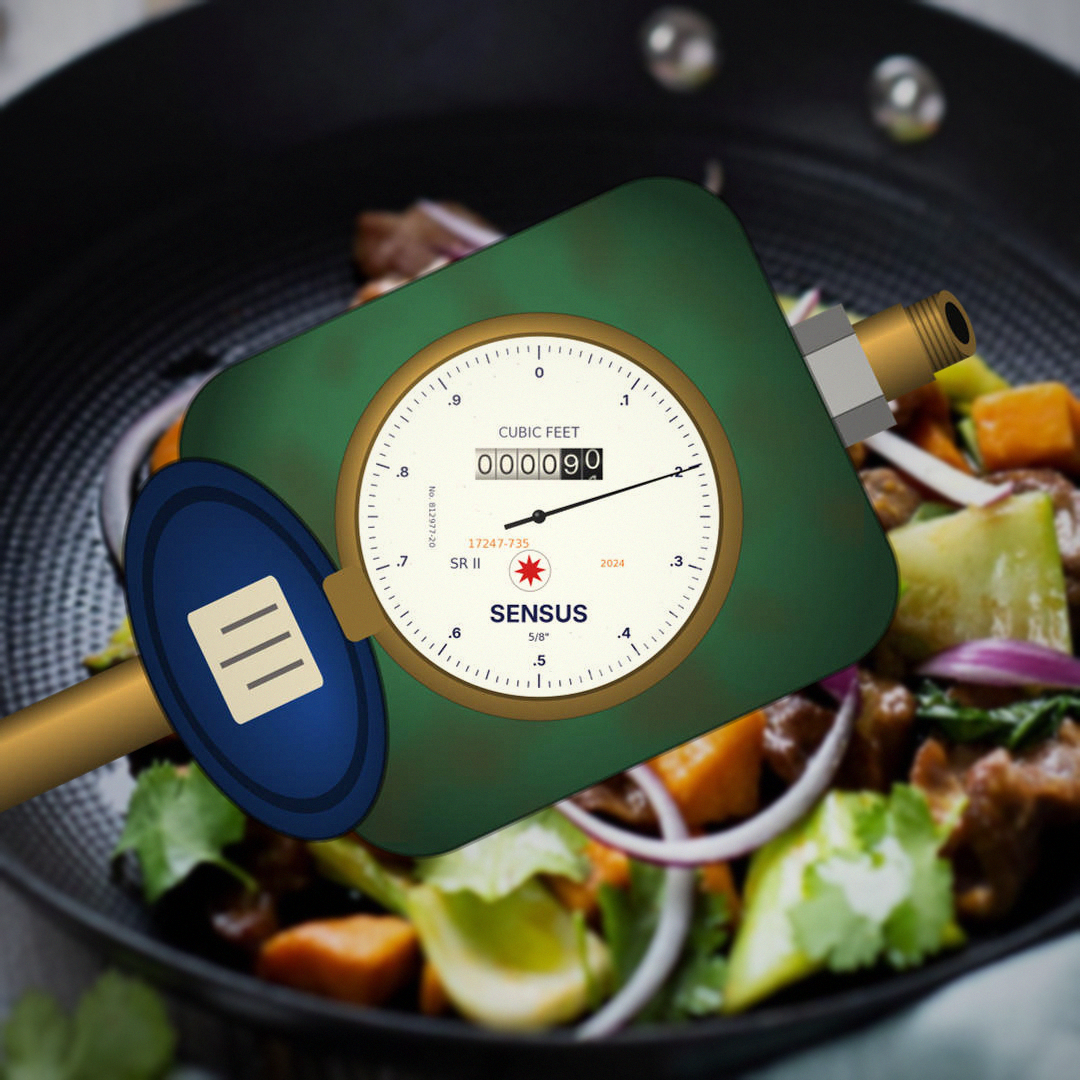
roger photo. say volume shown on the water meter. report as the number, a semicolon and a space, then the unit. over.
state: 90.20; ft³
